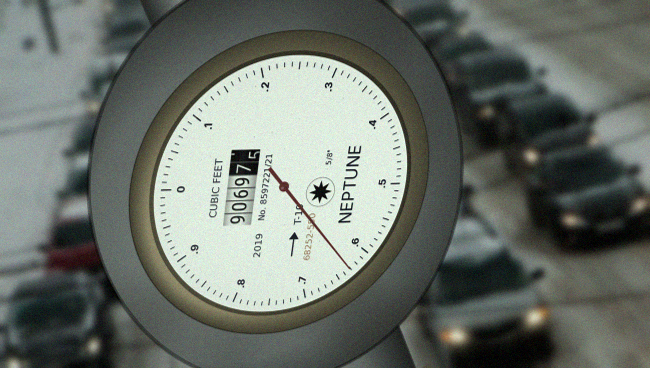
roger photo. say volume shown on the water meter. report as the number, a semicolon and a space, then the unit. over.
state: 906974.63; ft³
